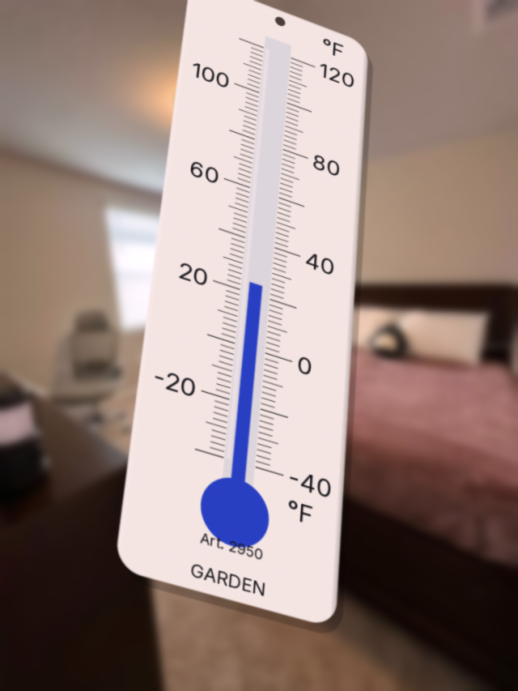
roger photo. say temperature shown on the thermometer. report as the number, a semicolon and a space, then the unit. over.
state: 24; °F
